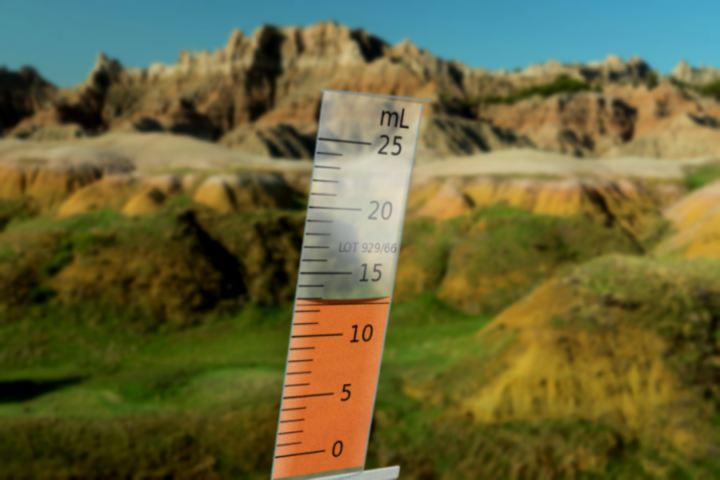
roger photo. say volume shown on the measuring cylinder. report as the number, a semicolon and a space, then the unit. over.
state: 12.5; mL
